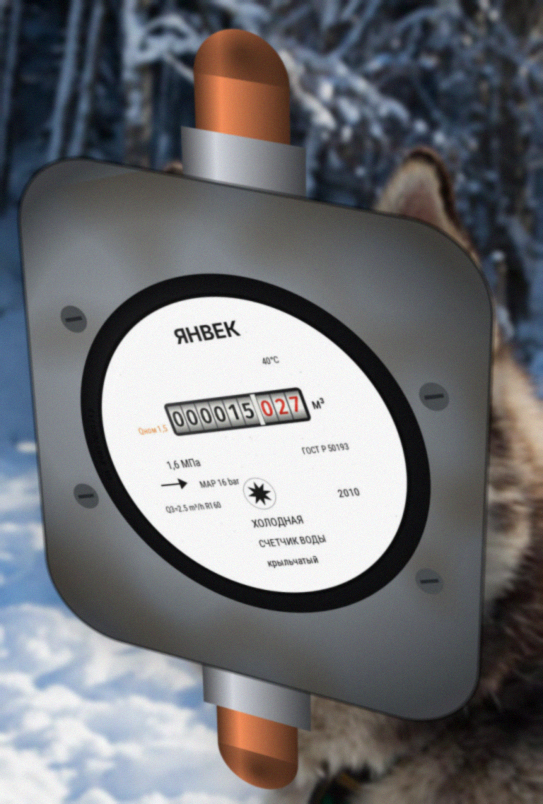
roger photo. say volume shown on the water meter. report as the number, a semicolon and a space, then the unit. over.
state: 15.027; m³
